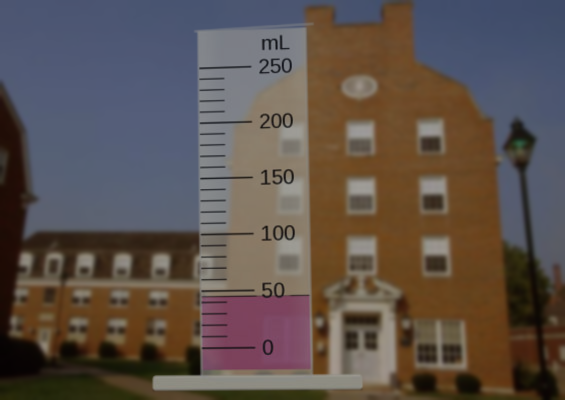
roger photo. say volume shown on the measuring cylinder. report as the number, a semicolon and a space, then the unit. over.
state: 45; mL
